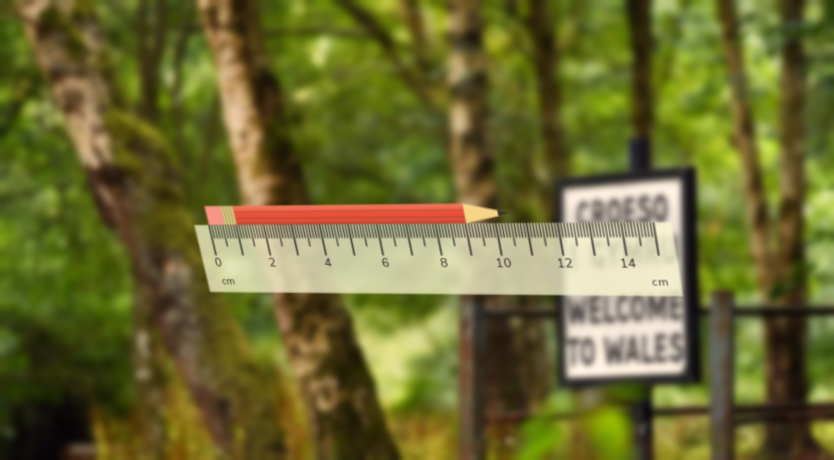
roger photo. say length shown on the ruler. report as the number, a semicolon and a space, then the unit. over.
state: 10.5; cm
